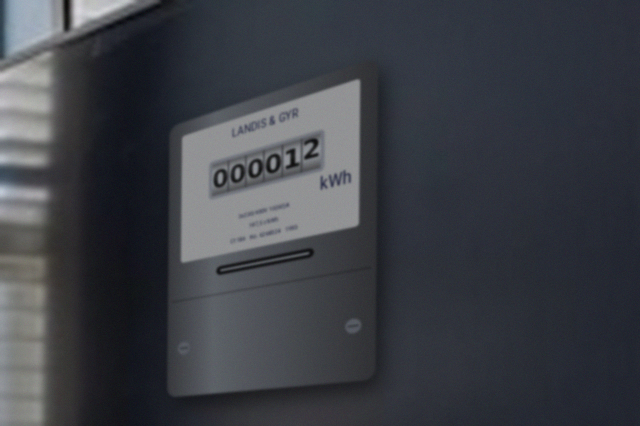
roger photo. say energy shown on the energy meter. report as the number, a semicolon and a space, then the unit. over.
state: 12; kWh
